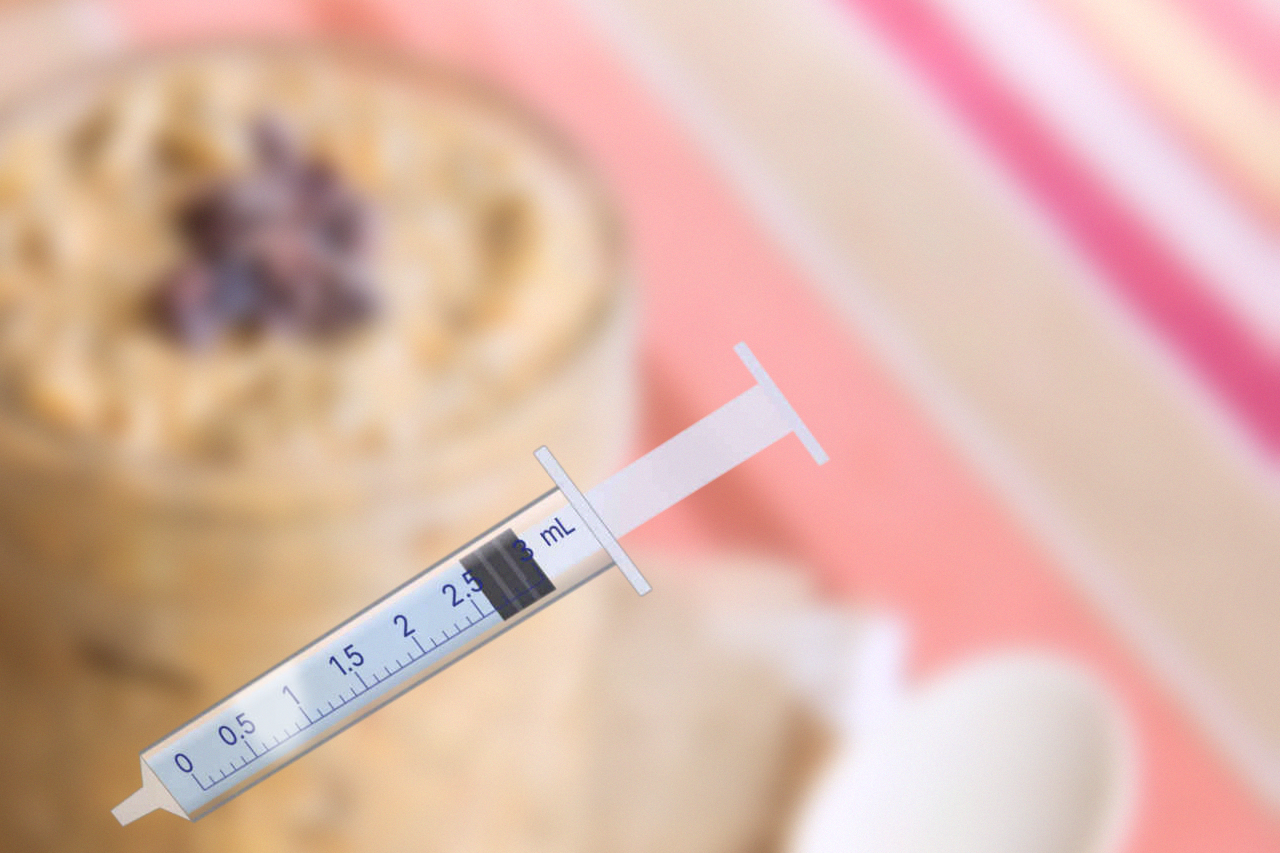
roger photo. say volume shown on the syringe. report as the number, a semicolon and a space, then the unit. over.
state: 2.6; mL
